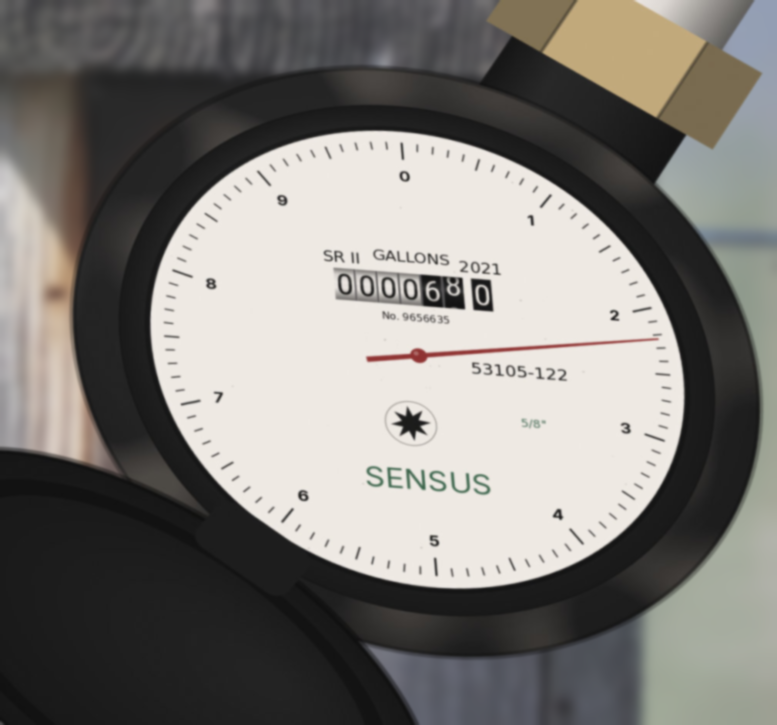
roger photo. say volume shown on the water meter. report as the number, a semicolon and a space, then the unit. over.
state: 682.2; gal
